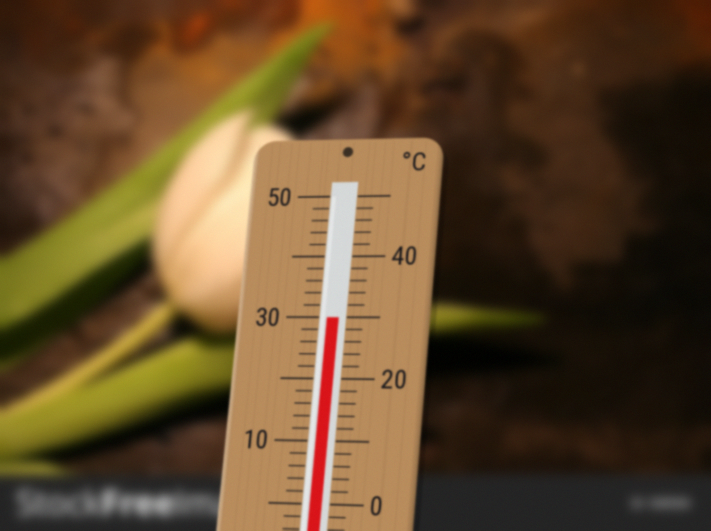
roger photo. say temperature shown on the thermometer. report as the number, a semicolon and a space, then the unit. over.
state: 30; °C
